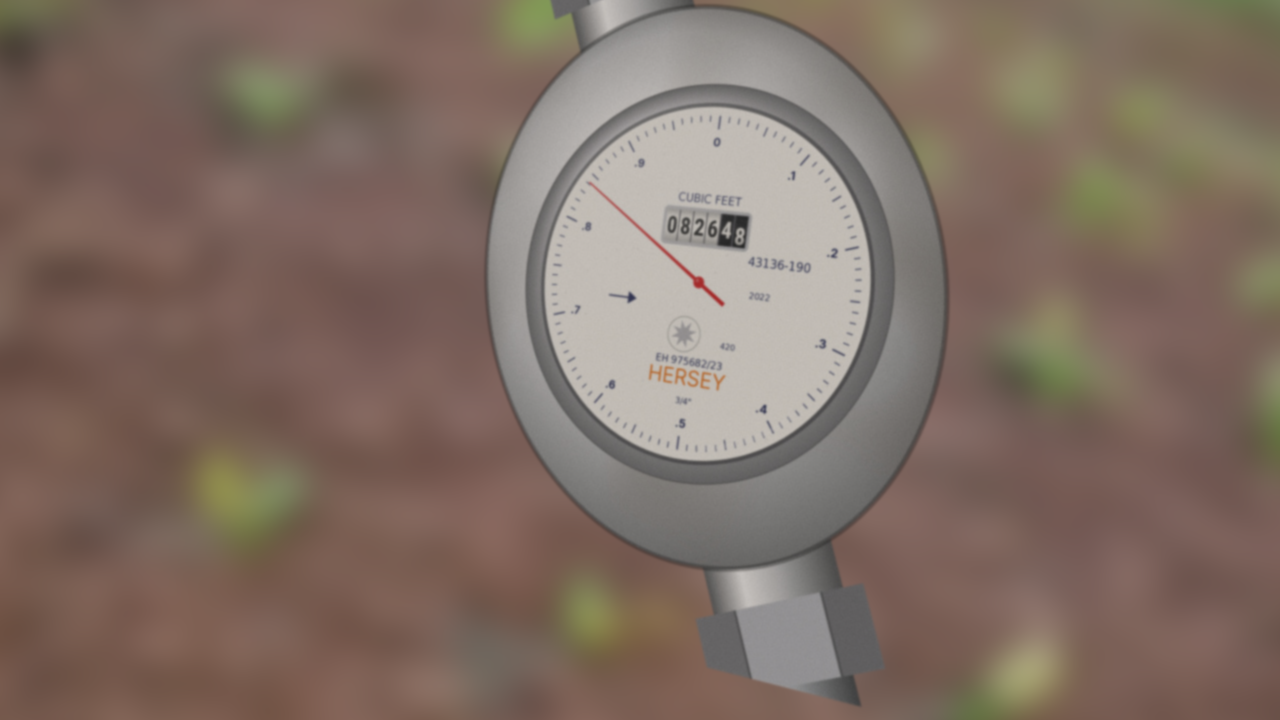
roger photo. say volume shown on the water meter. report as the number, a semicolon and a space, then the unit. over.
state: 82647.84; ft³
